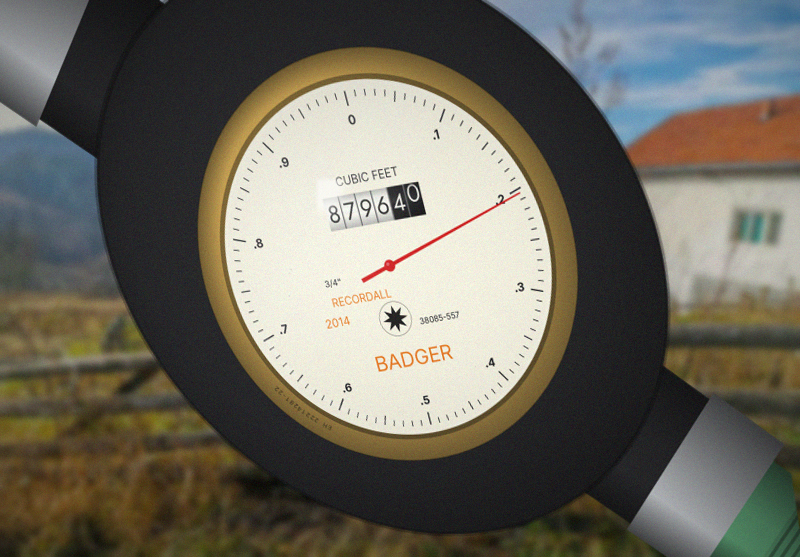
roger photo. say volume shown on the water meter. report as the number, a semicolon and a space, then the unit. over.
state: 879640.20; ft³
